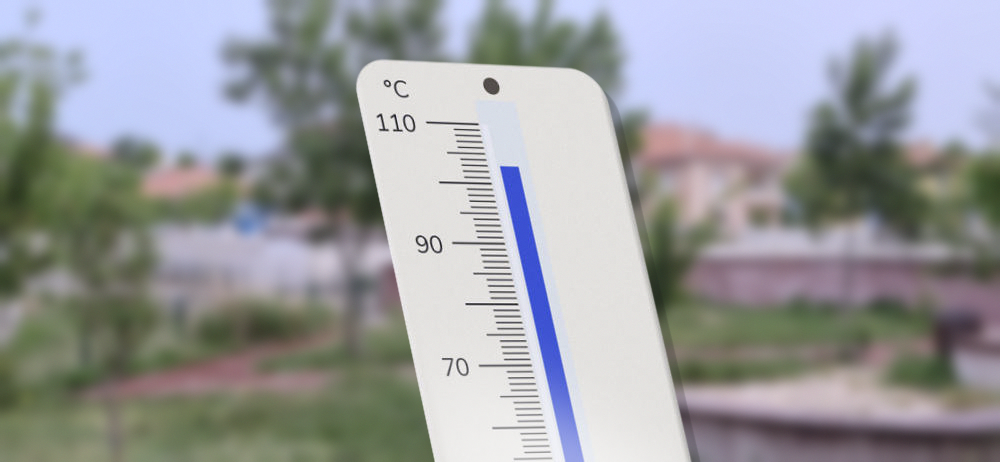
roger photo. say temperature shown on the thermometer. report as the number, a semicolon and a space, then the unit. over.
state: 103; °C
